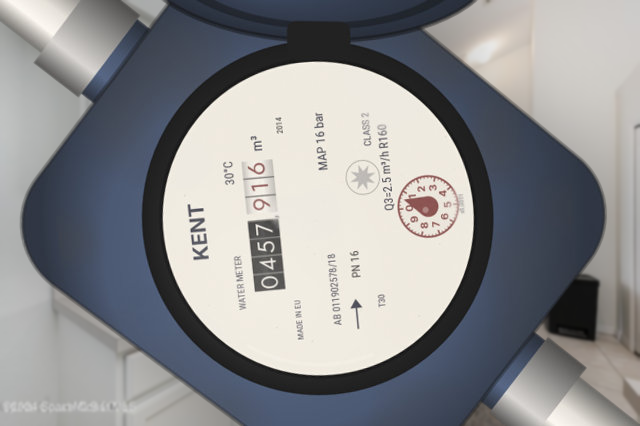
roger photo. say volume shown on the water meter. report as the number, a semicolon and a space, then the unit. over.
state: 457.9160; m³
